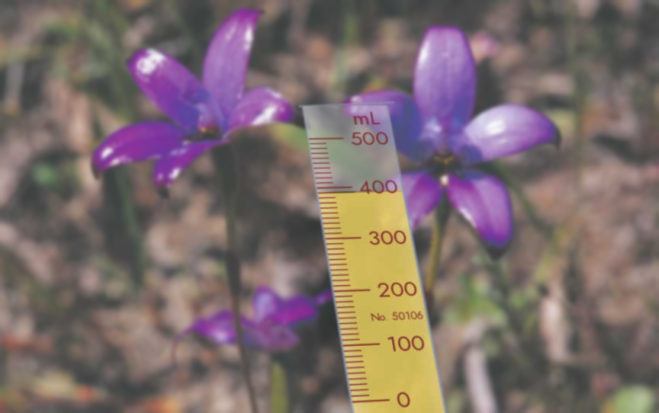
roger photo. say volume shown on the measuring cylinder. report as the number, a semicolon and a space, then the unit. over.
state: 390; mL
